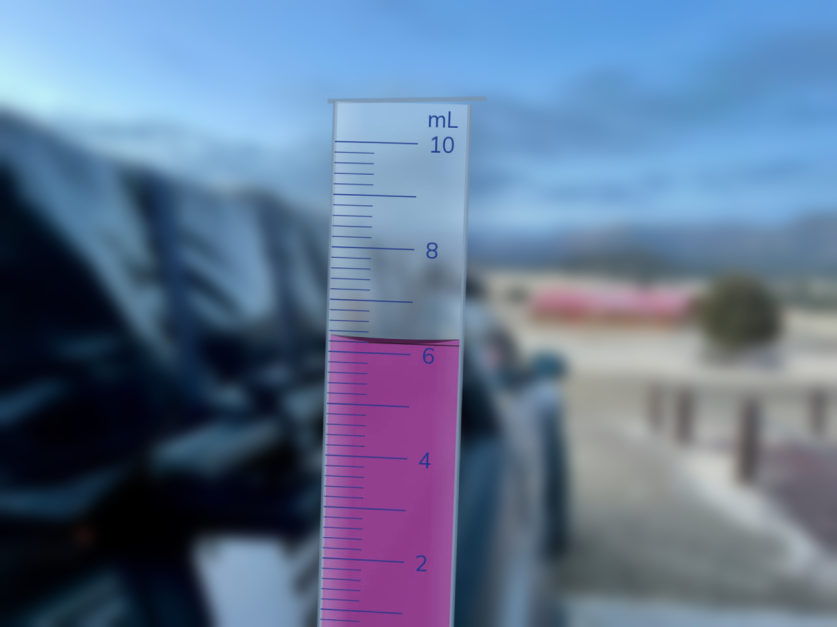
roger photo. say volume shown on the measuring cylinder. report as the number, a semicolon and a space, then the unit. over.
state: 6.2; mL
